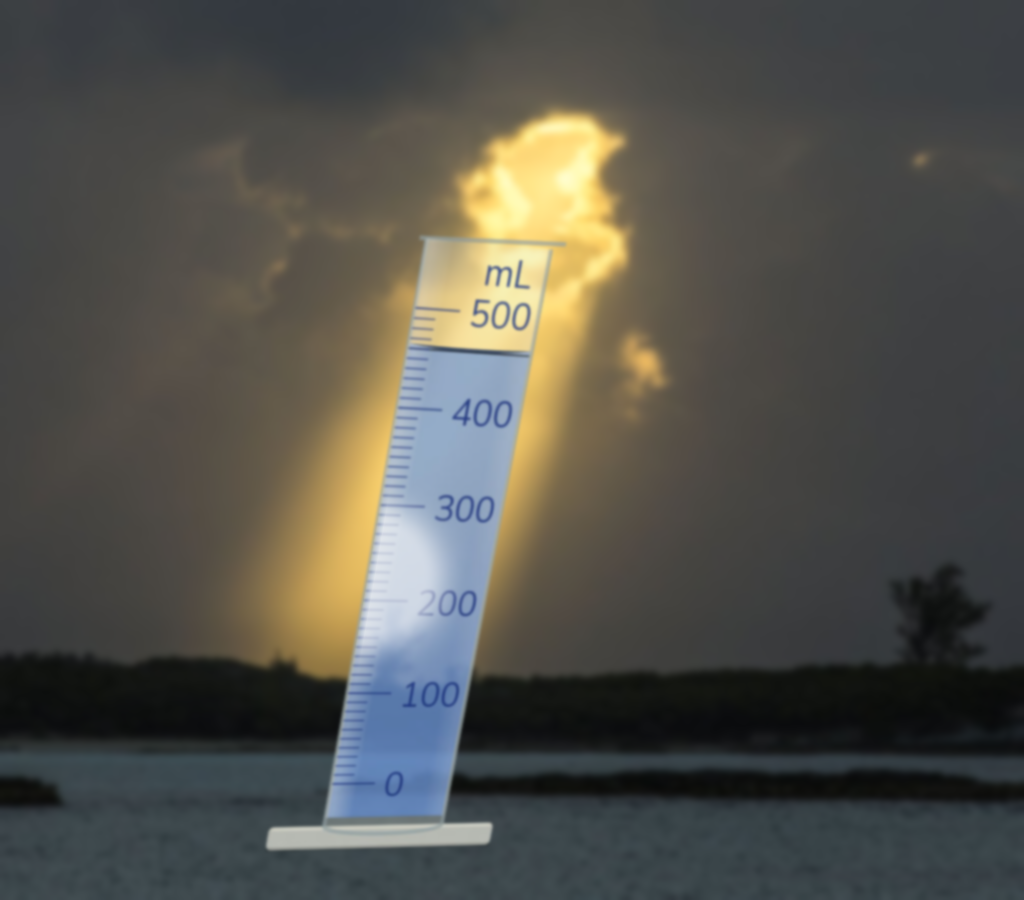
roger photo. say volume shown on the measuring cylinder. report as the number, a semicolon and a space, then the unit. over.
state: 460; mL
